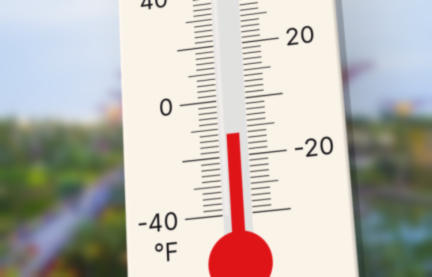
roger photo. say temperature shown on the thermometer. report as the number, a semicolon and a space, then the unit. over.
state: -12; °F
